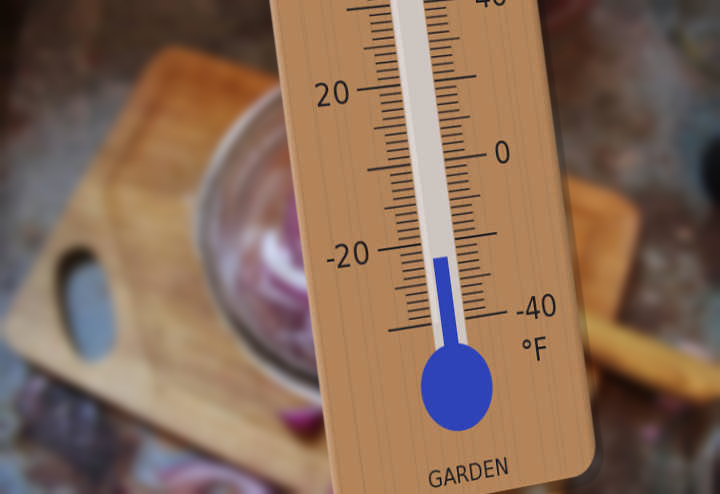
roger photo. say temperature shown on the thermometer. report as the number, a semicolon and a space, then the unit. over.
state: -24; °F
